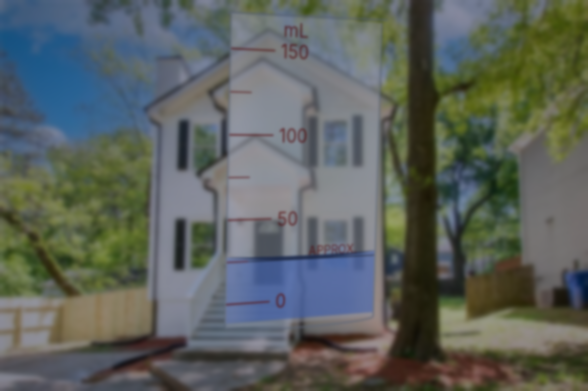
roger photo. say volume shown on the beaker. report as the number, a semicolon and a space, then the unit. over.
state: 25; mL
